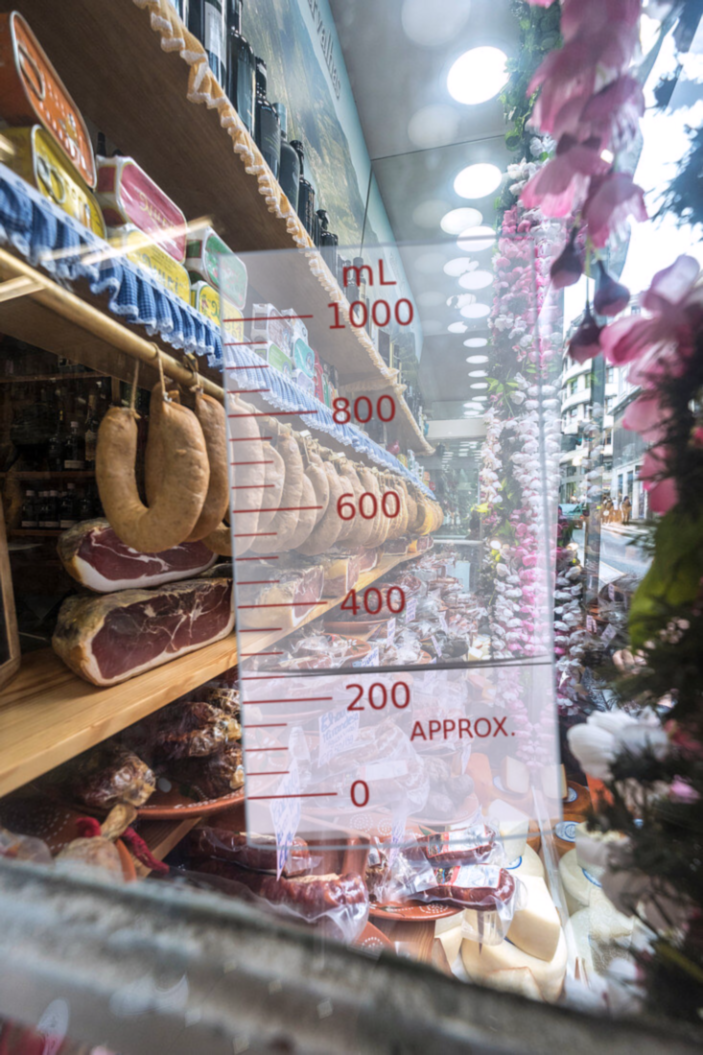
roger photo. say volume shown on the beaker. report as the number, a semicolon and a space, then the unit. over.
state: 250; mL
